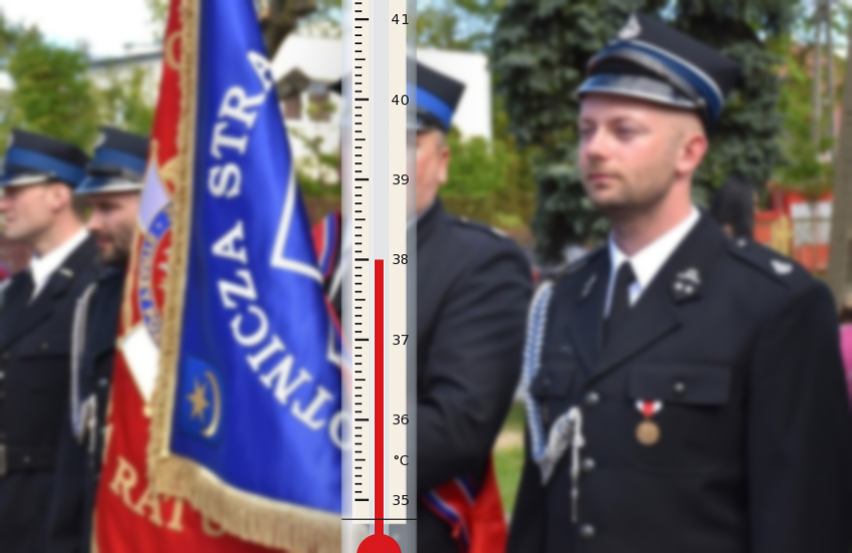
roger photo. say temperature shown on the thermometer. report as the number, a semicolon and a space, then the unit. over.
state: 38; °C
